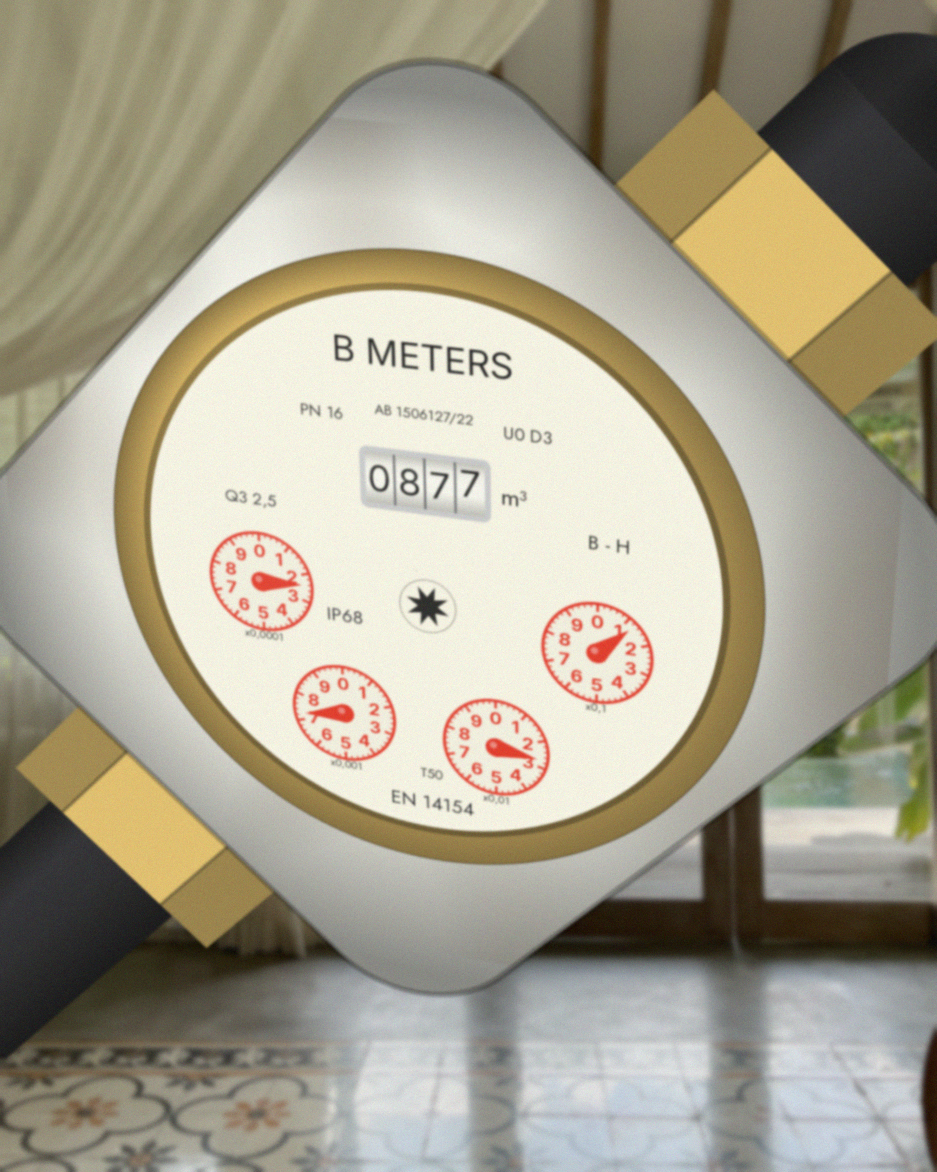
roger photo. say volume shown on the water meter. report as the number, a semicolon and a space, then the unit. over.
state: 877.1272; m³
